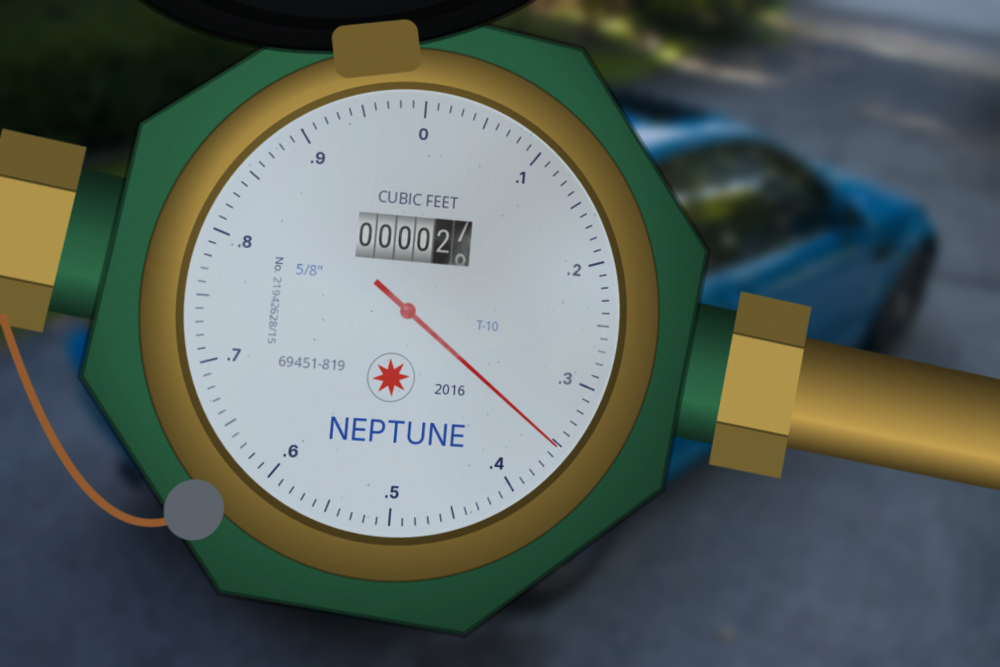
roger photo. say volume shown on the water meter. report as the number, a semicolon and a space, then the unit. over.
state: 27.35; ft³
